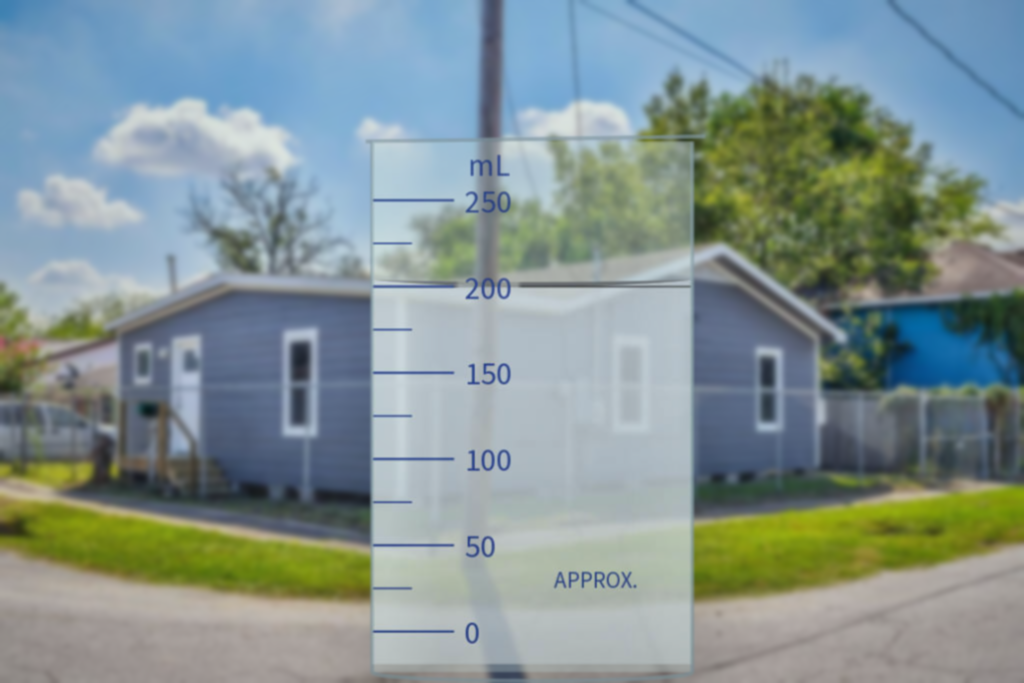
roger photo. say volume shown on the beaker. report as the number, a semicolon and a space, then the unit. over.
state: 200; mL
